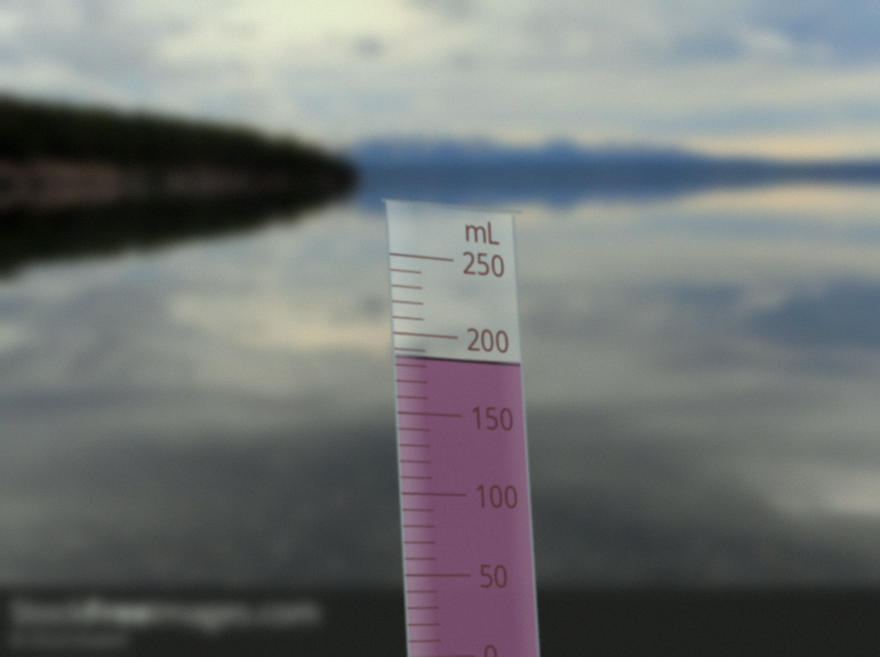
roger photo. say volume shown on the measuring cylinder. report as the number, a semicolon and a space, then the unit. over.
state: 185; mL
